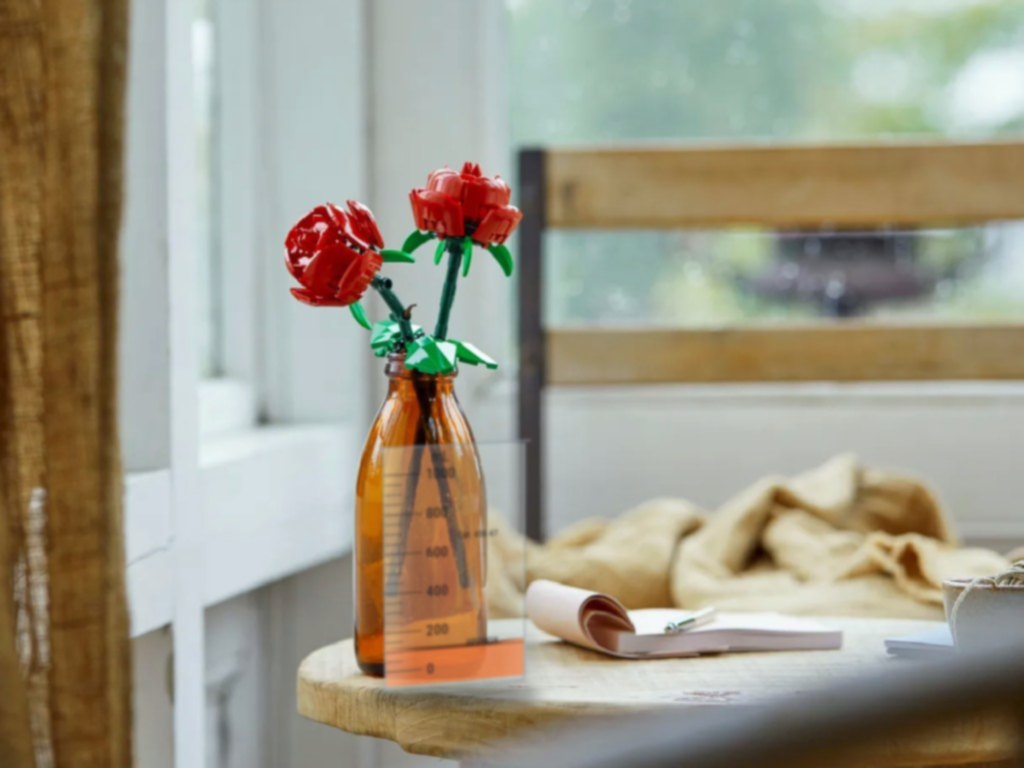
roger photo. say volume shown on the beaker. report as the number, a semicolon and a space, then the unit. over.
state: 100; mL
